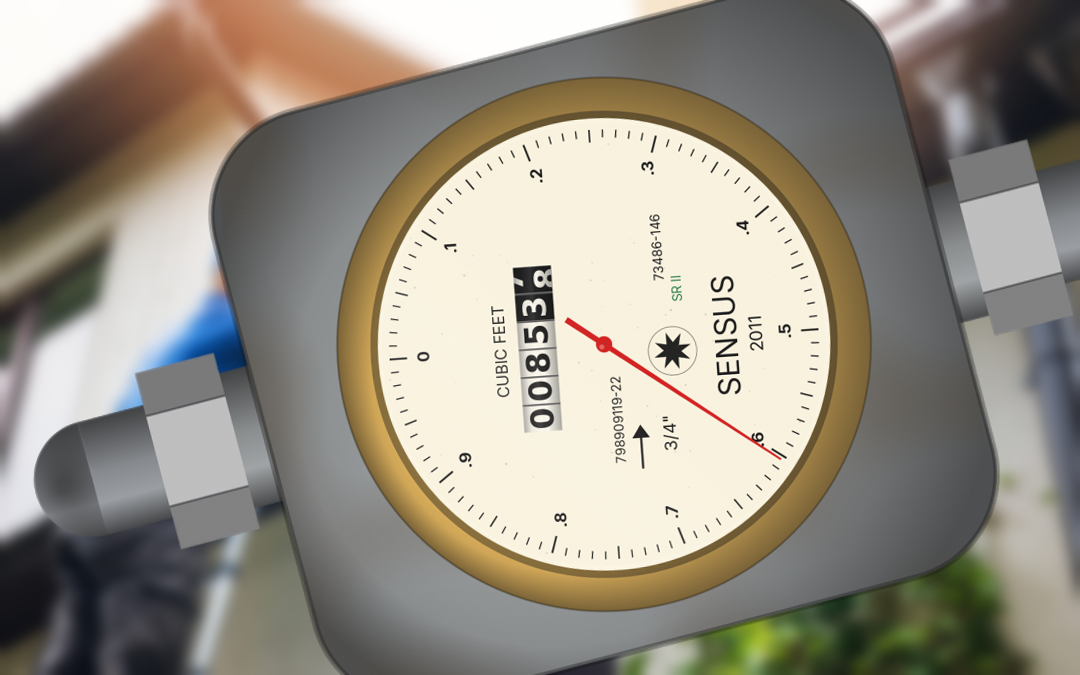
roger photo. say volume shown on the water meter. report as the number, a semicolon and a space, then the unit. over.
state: 8537.60; ft³
